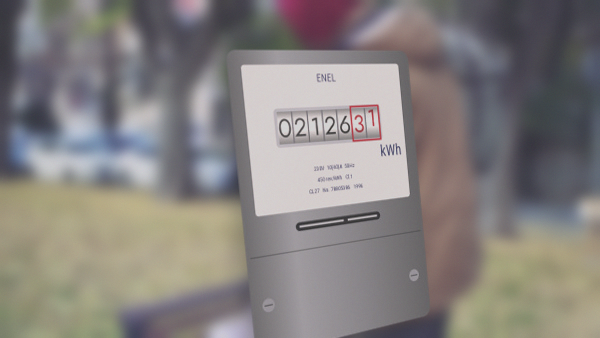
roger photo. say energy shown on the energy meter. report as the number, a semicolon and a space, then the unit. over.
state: 2126.31; kWh
